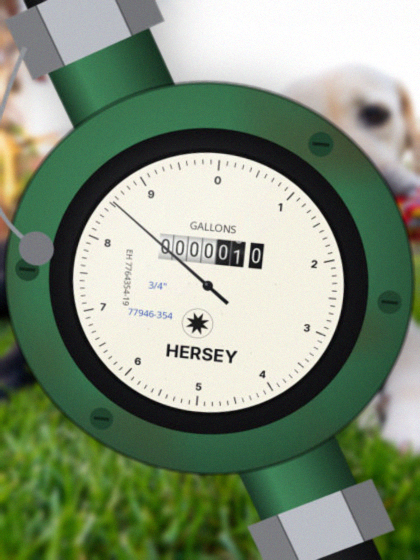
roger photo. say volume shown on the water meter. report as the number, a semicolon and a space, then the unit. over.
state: 8.5; gal
